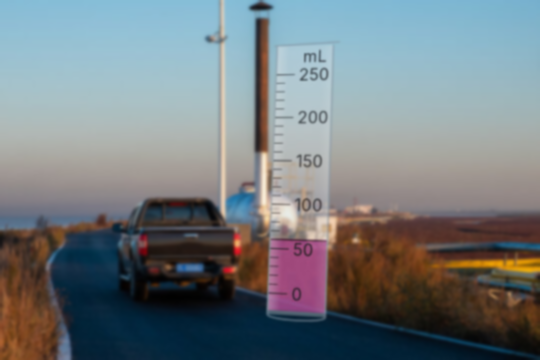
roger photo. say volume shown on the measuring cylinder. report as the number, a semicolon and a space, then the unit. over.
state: 60; mL
